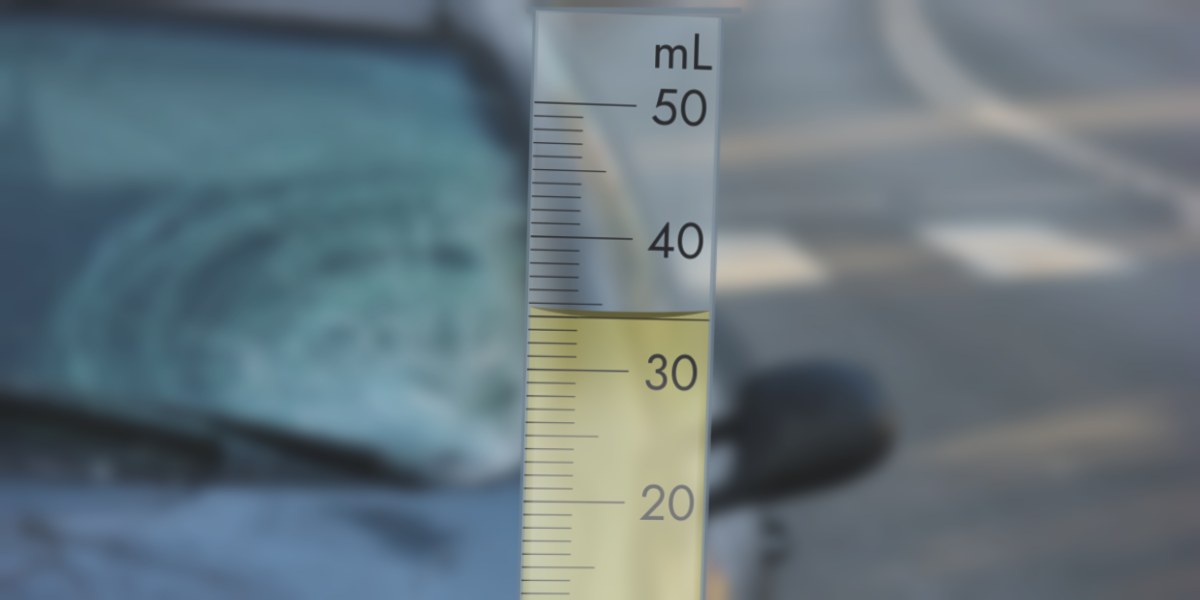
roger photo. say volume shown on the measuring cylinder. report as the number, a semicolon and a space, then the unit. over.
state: 34; mL
